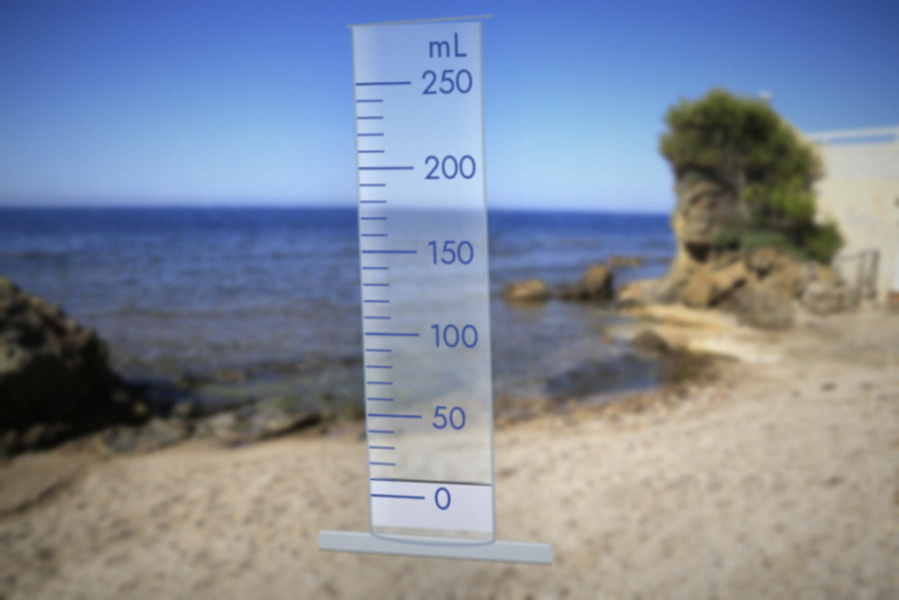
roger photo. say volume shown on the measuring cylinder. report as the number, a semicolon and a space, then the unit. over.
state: 10; mL
